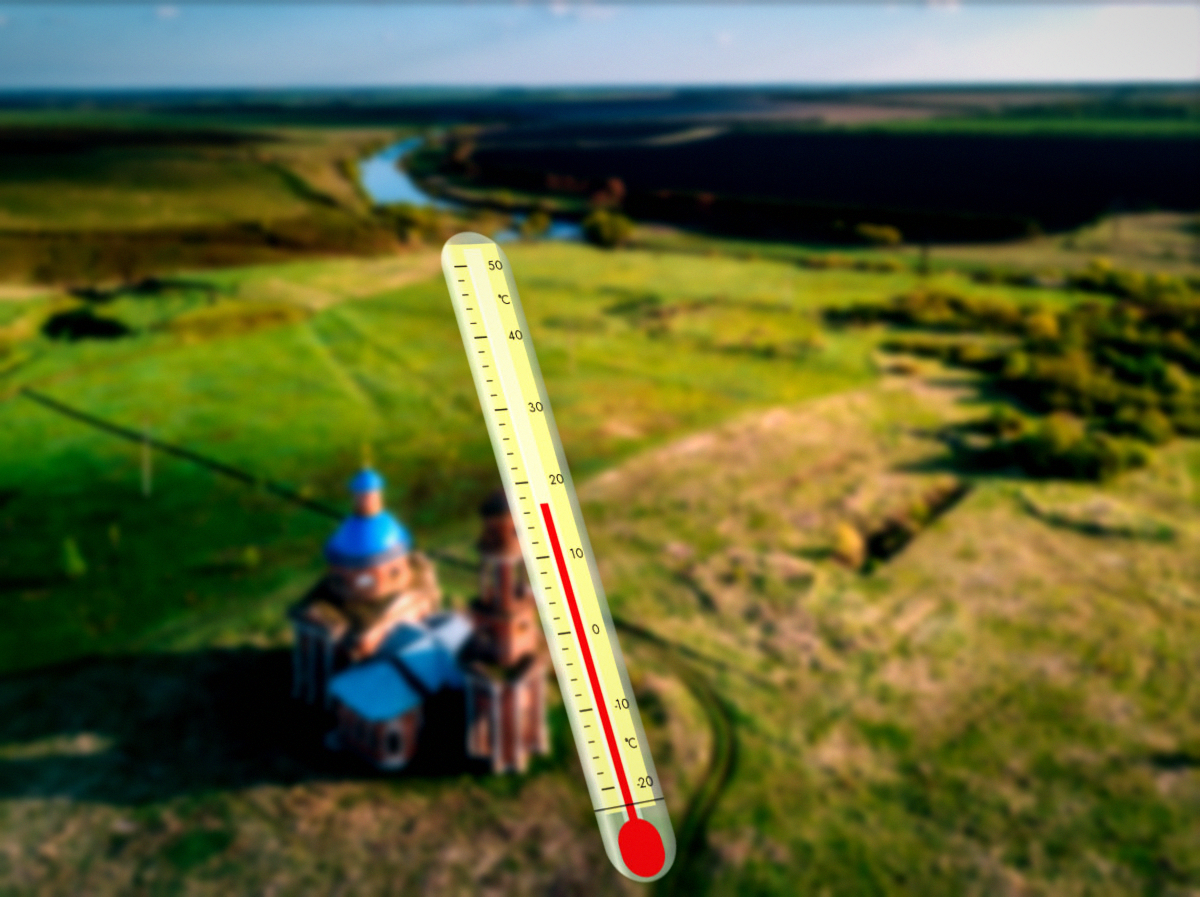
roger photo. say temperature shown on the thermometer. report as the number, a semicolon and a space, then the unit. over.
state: 17; °C
